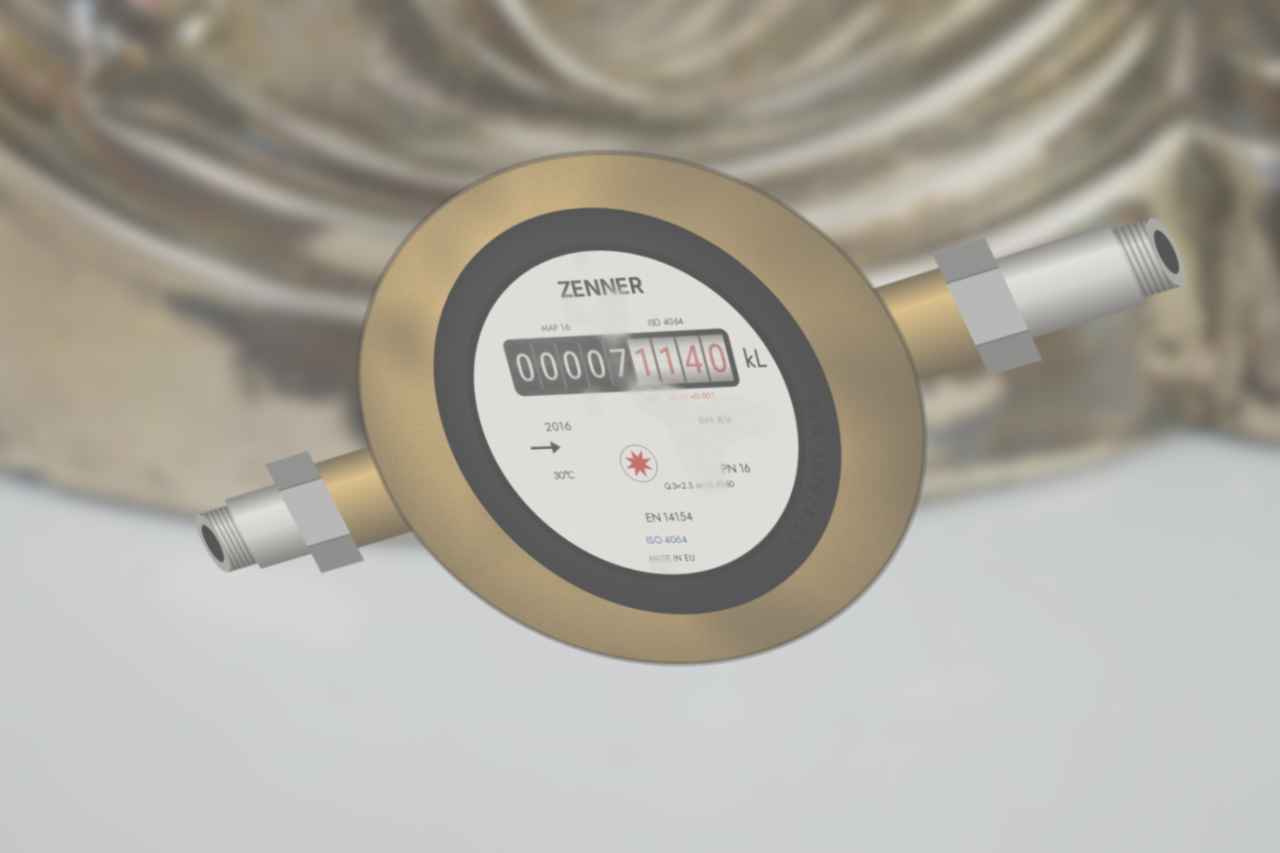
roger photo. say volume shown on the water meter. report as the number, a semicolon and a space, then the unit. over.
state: 7.1140; kL
